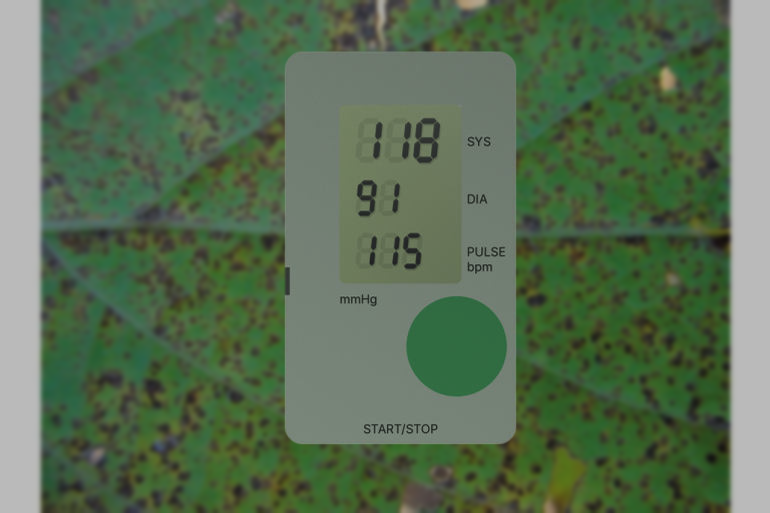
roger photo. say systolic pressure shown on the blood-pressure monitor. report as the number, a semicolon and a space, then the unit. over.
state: 118; mmHg
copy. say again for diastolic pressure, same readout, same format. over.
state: 91; mmHg
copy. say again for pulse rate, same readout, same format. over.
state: 115; bpm
